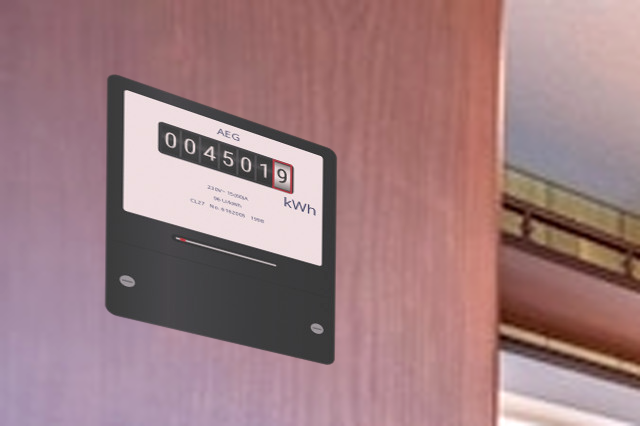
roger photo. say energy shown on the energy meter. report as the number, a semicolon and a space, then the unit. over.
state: 4501.9; kWh
